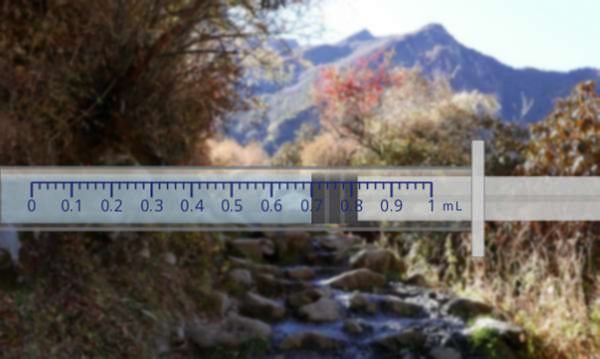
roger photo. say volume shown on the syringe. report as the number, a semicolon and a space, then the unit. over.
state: 0.7; mL
